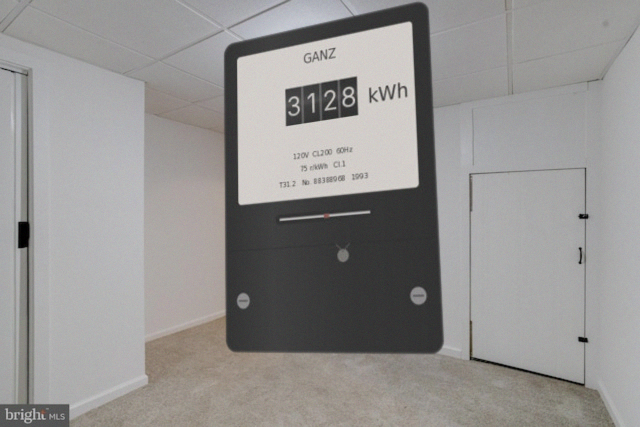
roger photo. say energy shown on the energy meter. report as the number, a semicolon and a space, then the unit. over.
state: 3128; kWh
